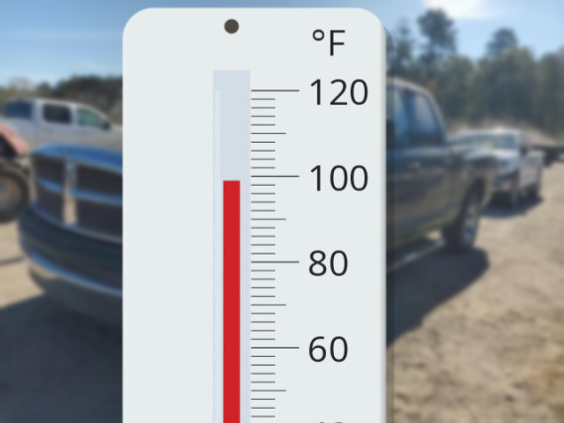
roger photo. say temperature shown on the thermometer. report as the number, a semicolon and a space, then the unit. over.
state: 99; °F
